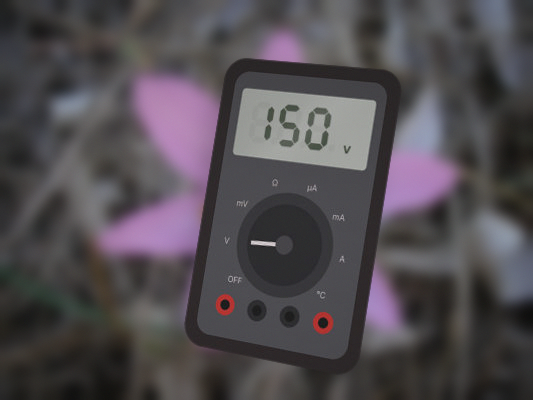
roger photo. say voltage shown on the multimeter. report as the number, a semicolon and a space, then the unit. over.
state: 150; V
